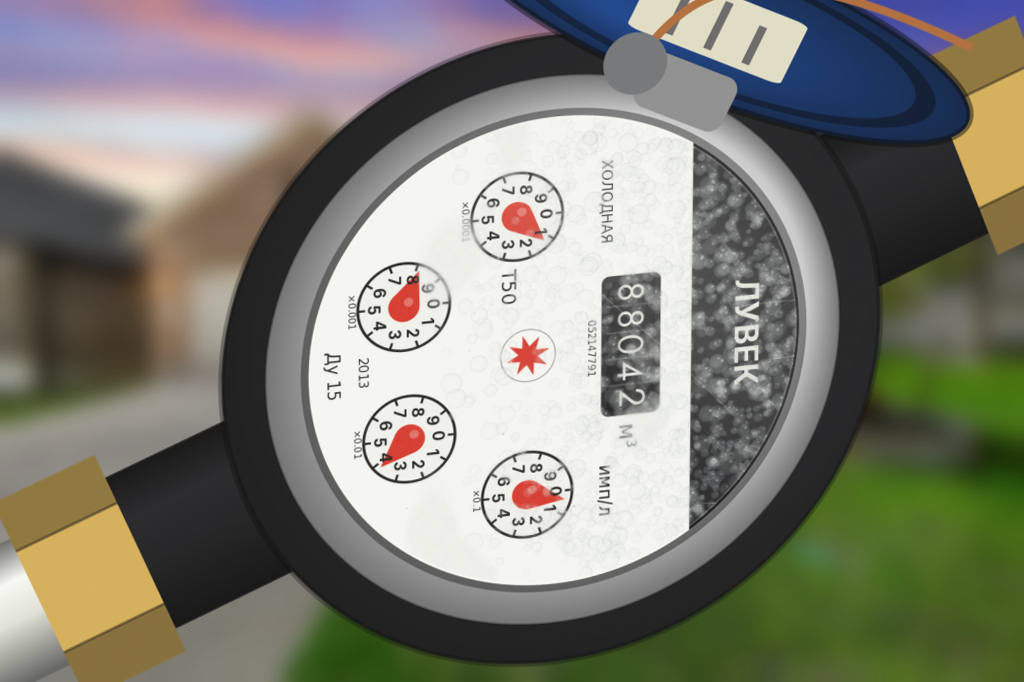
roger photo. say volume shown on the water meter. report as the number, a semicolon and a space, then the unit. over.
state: 88042.0381; m³
